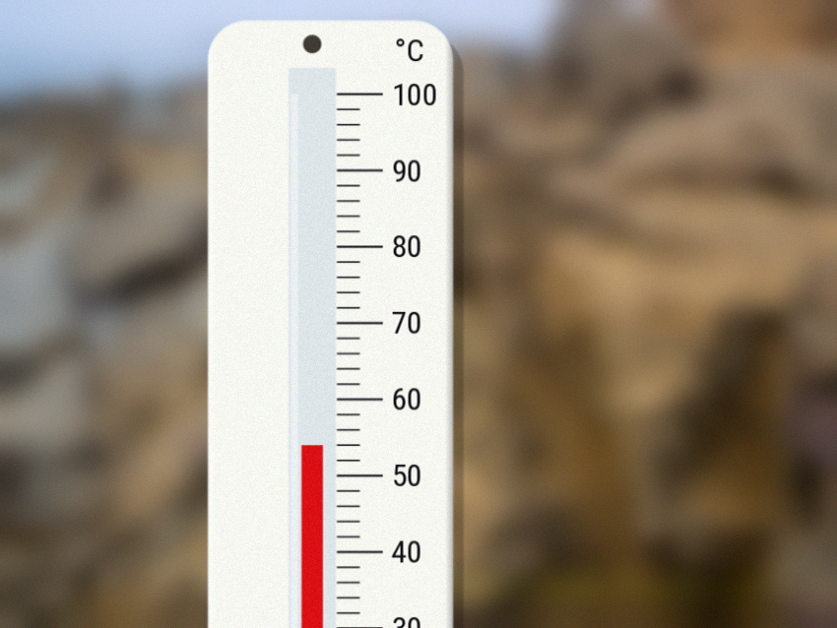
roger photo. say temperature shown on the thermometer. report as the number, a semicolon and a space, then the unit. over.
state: 54; °C
